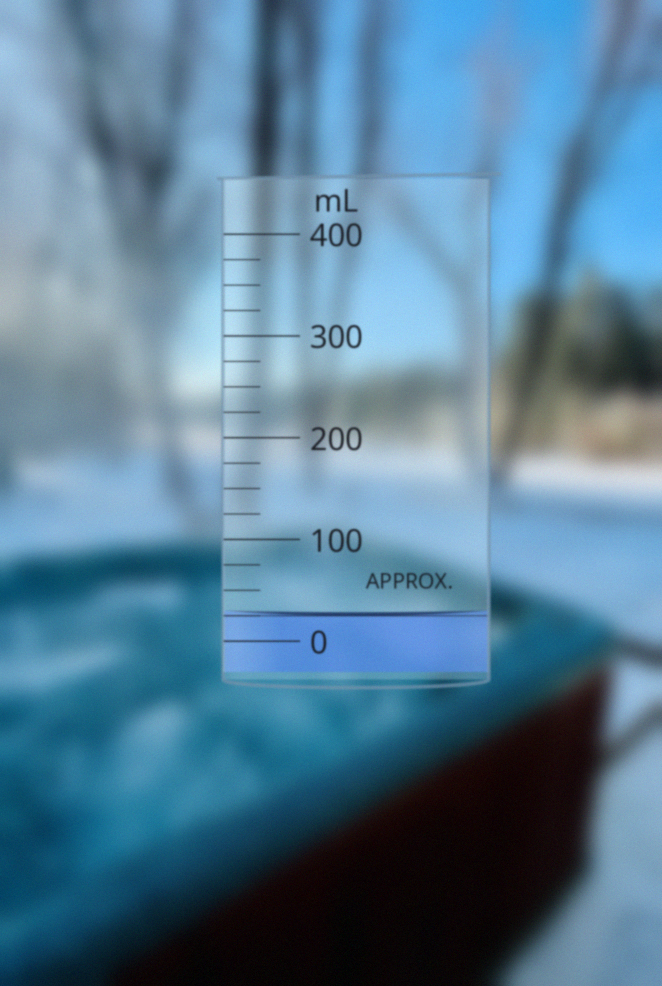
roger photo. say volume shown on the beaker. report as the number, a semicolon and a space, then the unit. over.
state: 25; mL
